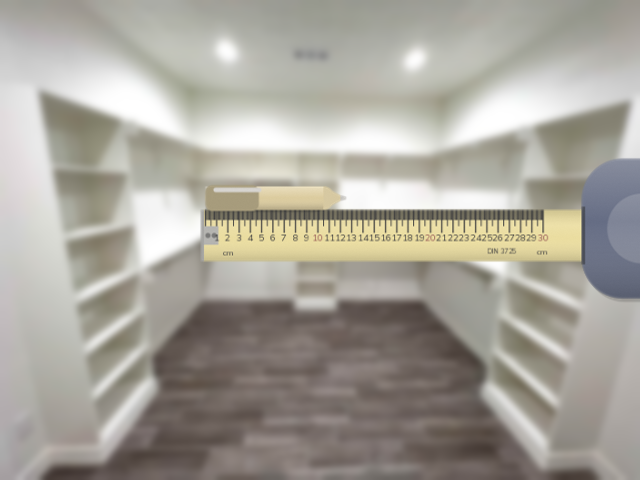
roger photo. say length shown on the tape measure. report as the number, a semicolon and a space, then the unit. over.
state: 12.5; cm
